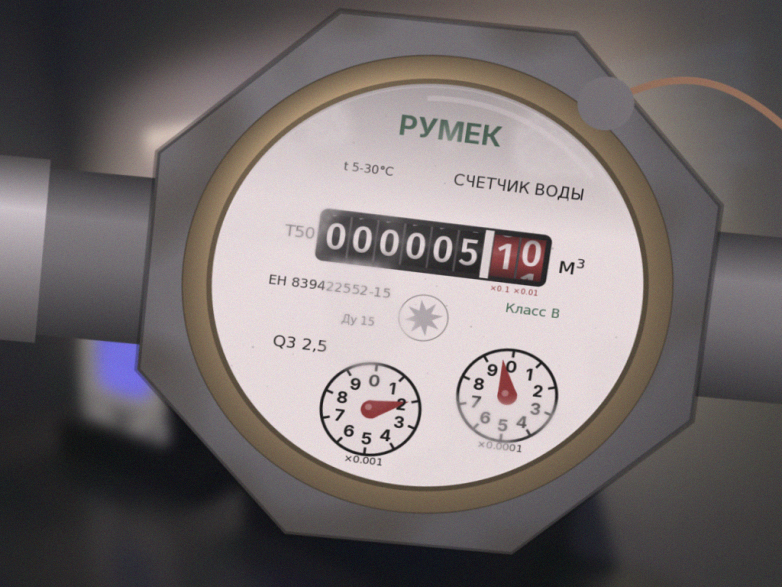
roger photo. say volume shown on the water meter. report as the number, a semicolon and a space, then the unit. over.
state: 5.1019; m³
